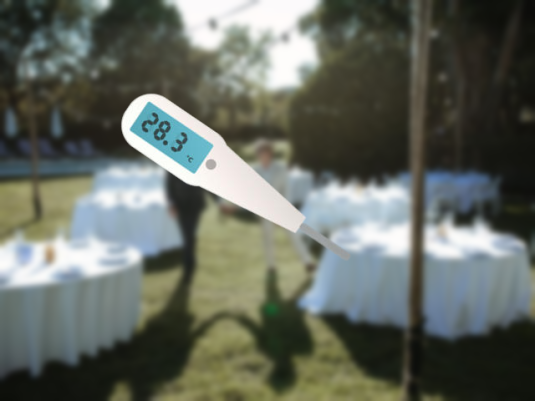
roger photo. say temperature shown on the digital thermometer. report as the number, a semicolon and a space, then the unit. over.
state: 28.3; °C
